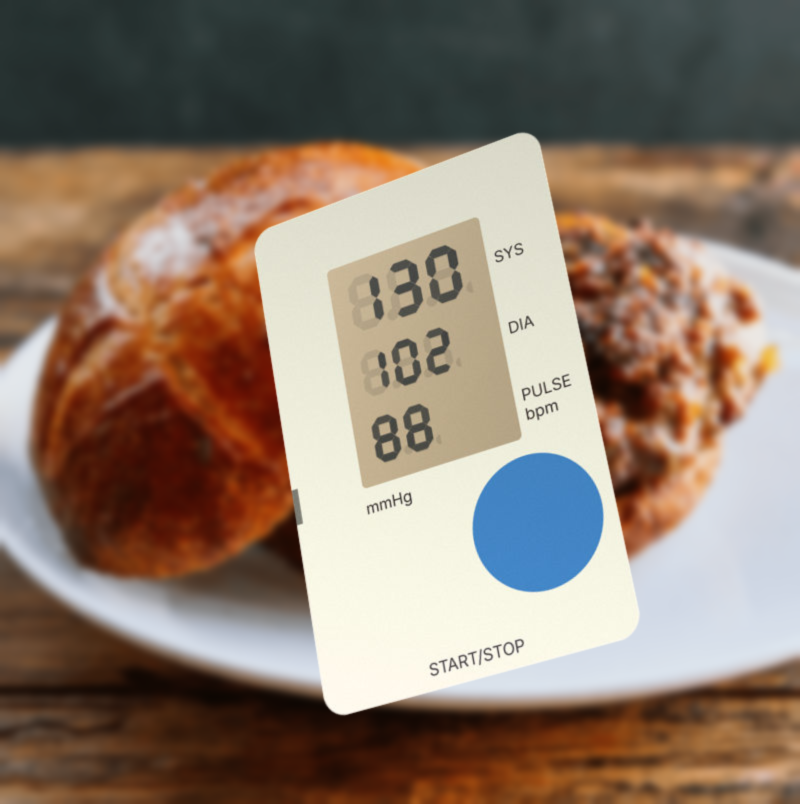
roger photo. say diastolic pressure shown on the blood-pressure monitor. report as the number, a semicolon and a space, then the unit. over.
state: 102; mmHg
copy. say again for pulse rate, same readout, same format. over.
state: 88; bpm
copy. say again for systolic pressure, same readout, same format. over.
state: 130; mmHg
